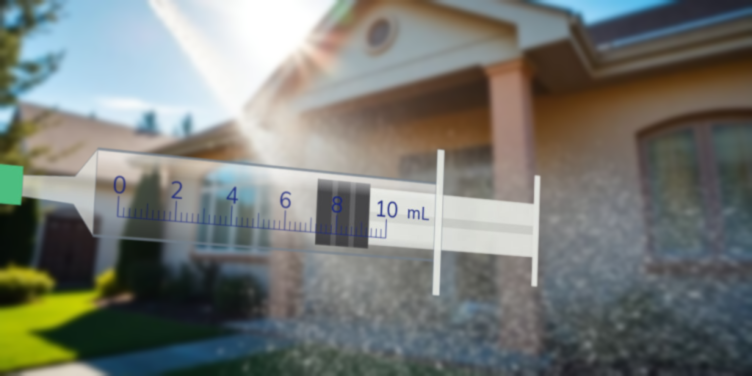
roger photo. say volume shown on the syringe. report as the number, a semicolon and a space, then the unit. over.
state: 7.2; mL
